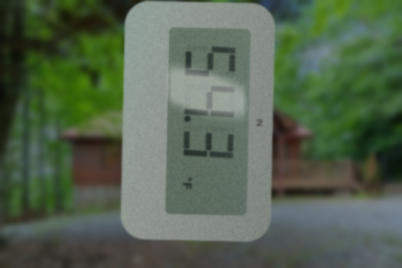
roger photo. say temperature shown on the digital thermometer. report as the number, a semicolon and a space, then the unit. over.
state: 54.3; °F
